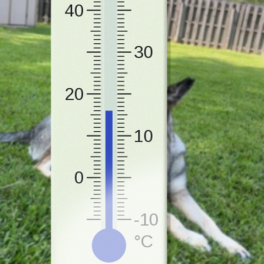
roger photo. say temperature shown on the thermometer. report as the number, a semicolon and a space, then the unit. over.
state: 16; °C
